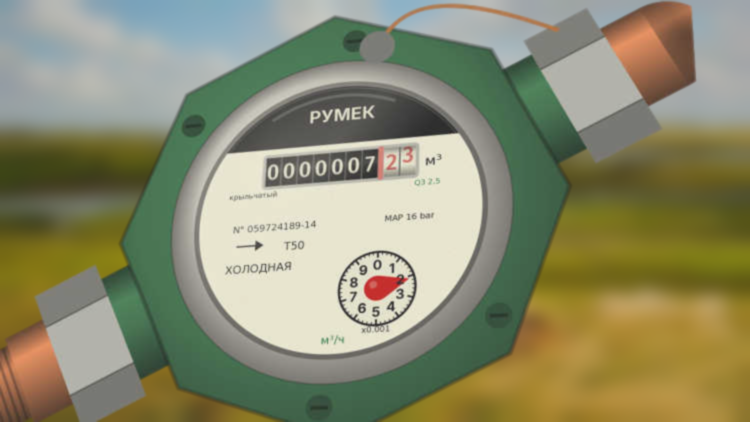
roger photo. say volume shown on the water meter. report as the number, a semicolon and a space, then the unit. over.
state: 7.232; m³
